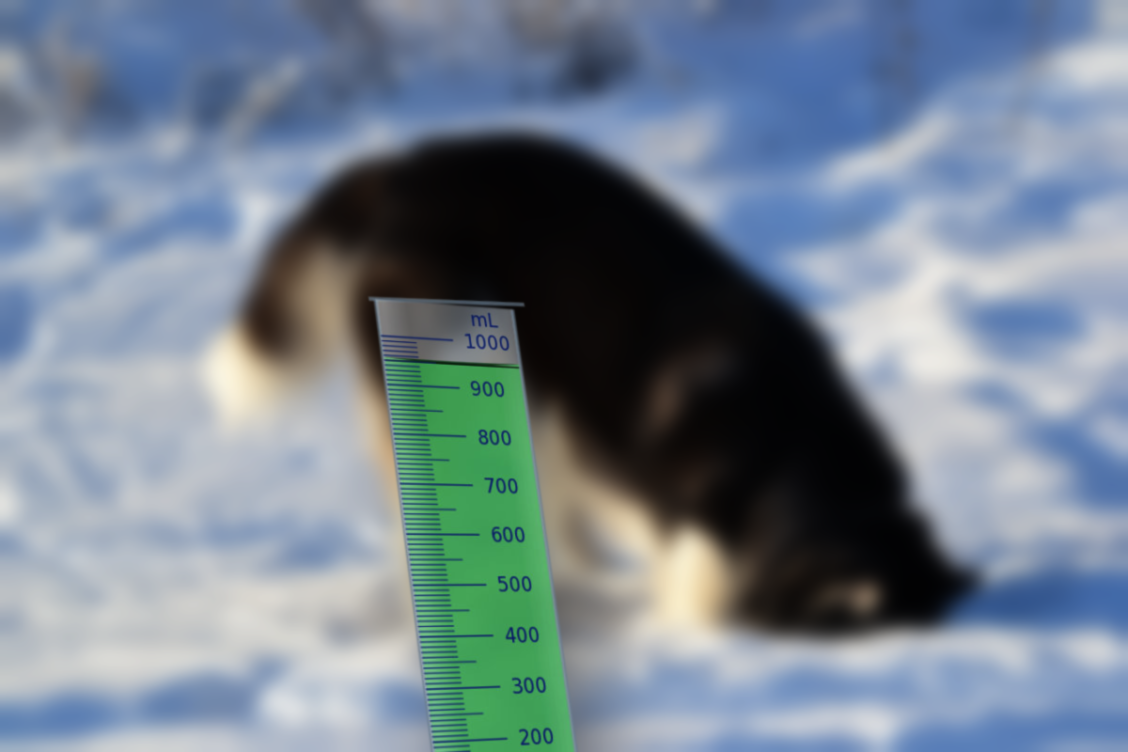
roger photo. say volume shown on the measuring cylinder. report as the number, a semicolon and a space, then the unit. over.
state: 950; mL
